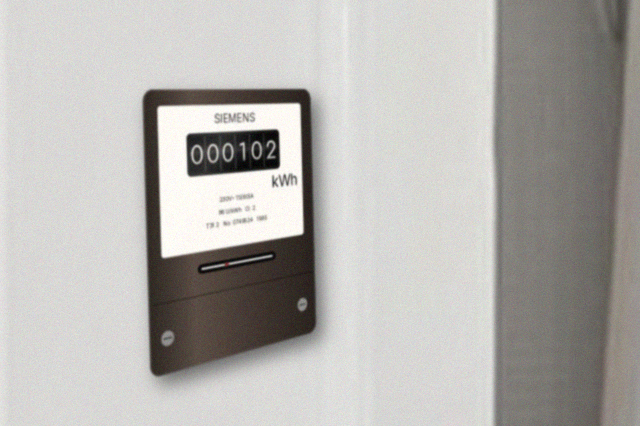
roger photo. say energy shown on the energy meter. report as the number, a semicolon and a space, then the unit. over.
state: 102; kWh
